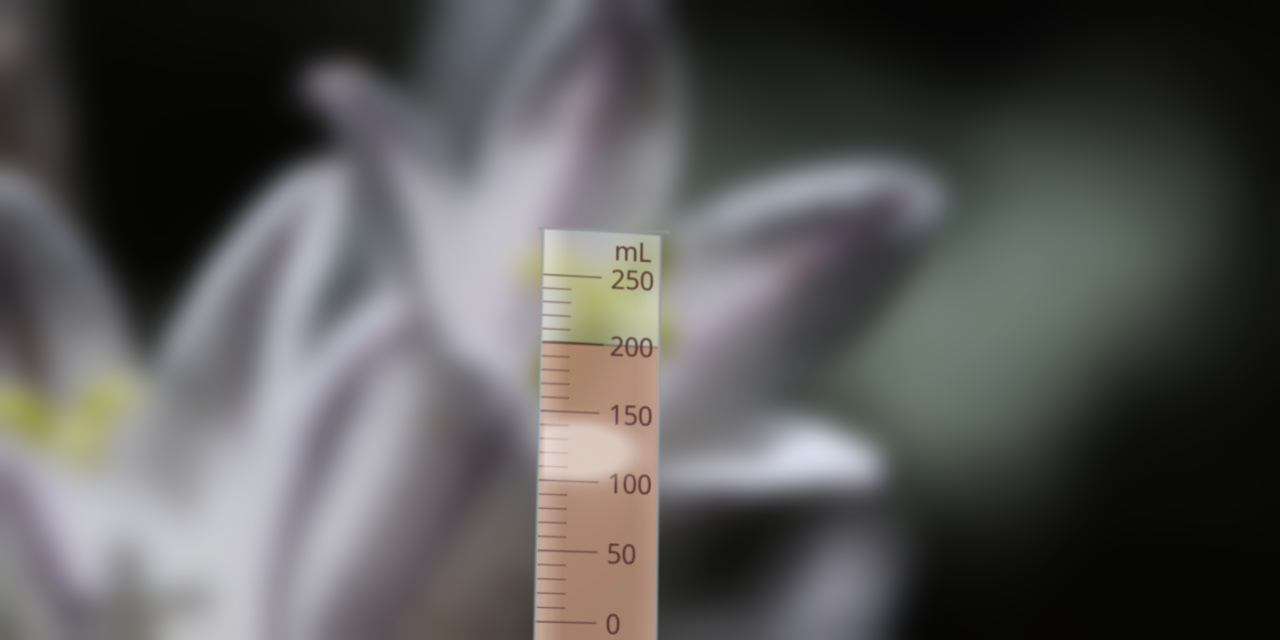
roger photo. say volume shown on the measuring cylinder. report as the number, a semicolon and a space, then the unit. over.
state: 200; mL
